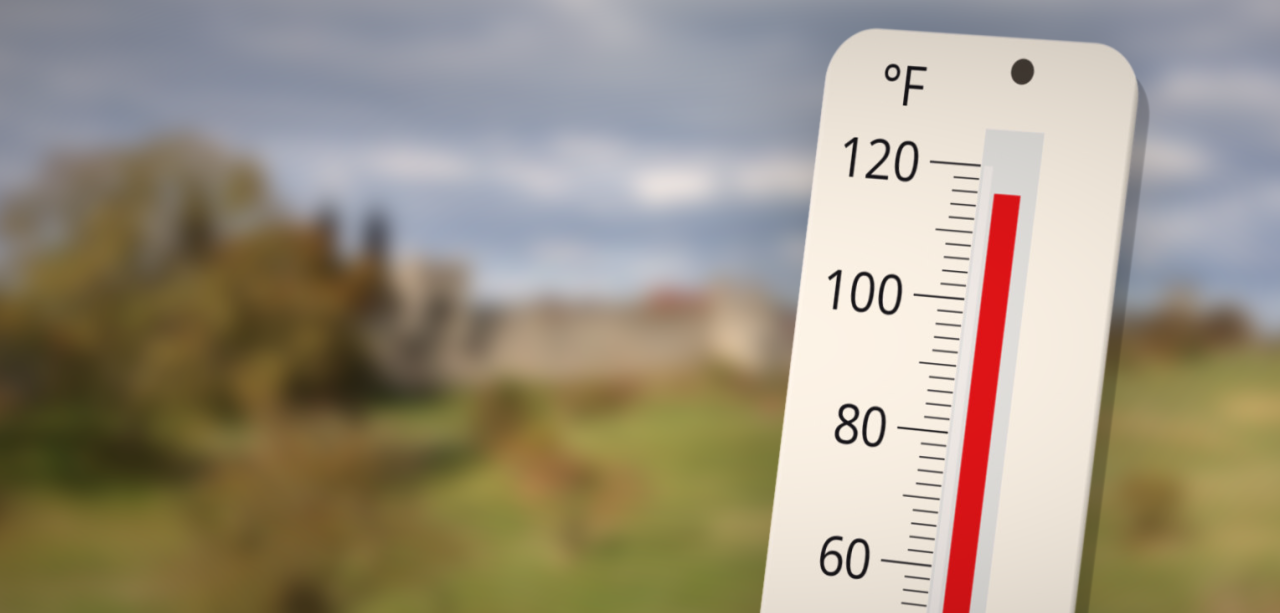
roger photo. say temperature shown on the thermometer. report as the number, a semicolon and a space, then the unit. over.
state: 116; °F
